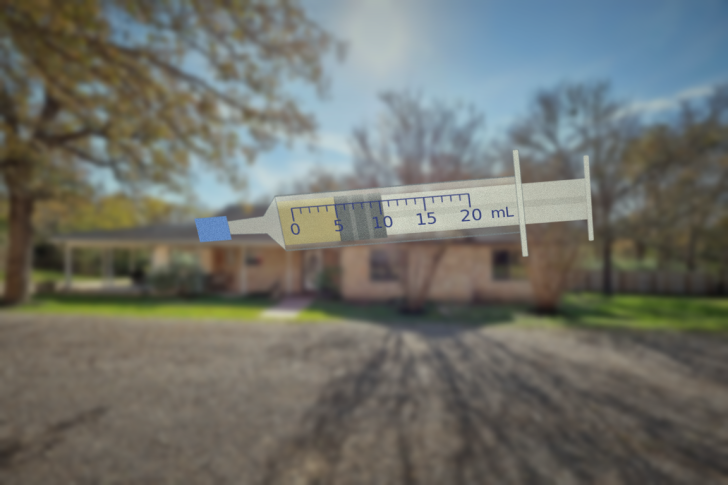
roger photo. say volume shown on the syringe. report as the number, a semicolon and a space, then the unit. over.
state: 5; mL
